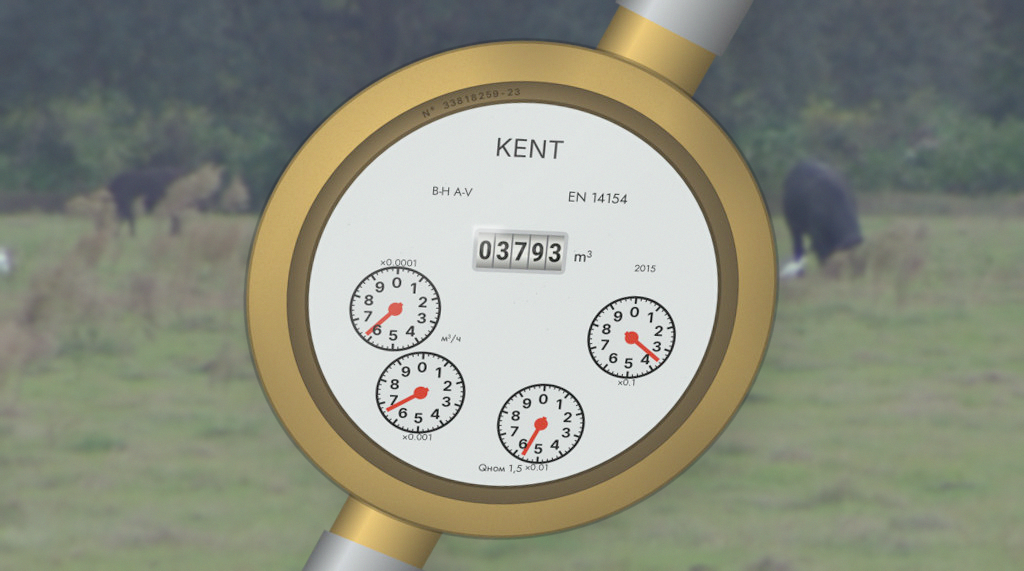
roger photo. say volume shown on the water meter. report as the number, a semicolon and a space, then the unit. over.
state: 3793.3566; m³
